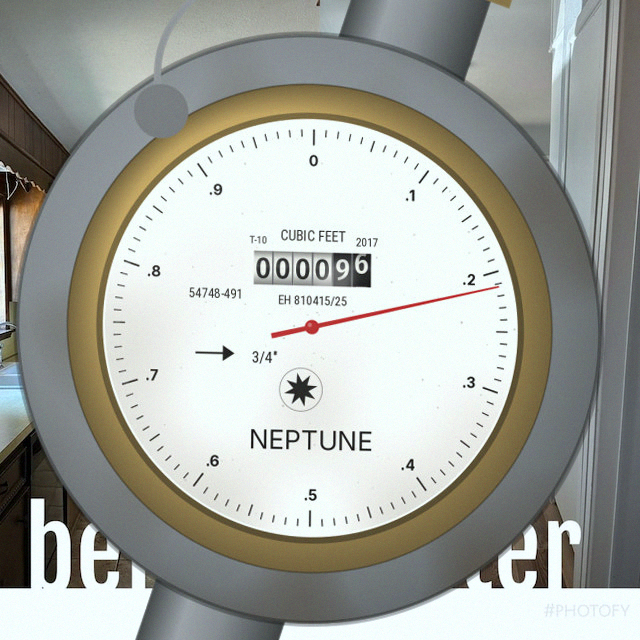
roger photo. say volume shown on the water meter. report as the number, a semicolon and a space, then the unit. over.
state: 96.21; ft³
